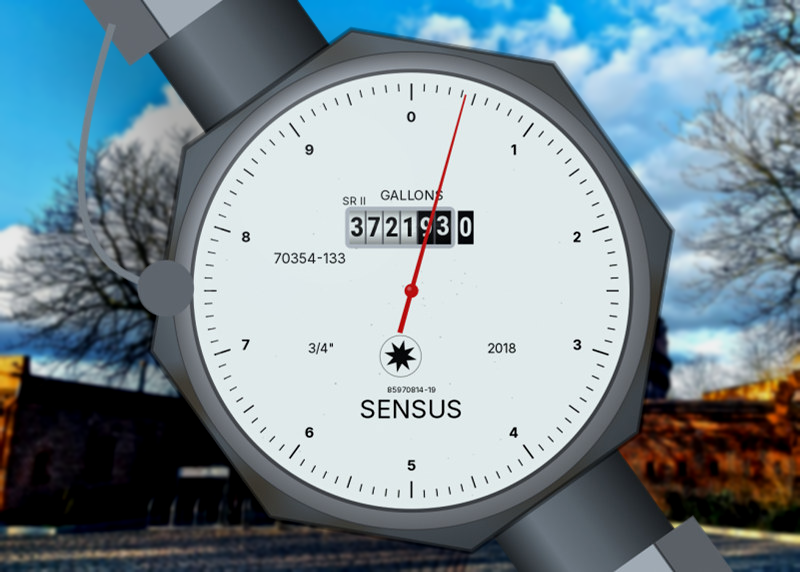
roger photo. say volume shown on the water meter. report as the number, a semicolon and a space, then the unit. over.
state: 3721930.4; gal
